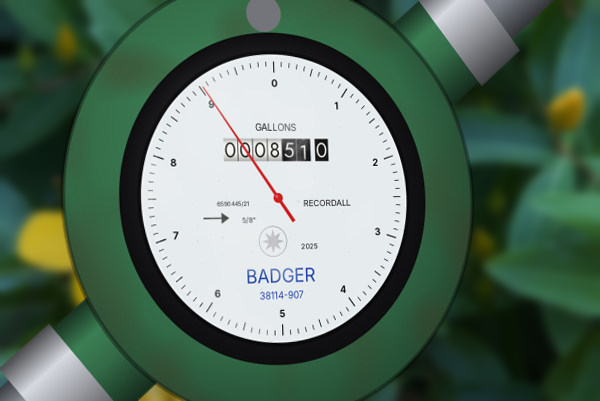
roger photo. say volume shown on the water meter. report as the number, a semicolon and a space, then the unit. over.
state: 8509.0; gal
